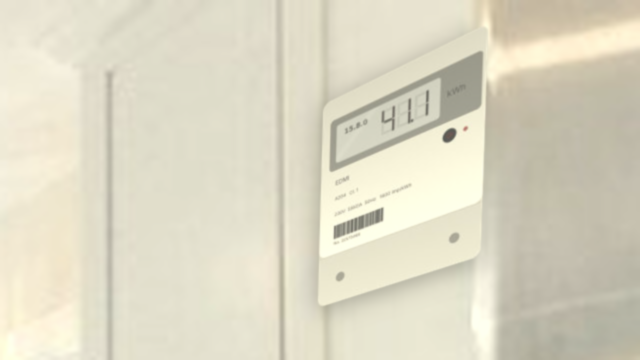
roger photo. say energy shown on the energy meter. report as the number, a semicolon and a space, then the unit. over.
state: 41.1; kWh
